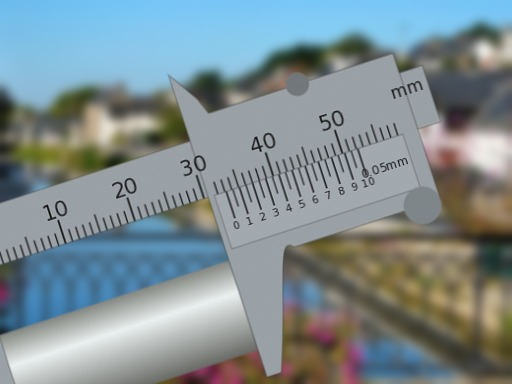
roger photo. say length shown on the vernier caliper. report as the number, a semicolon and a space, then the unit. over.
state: 33.2; mm
